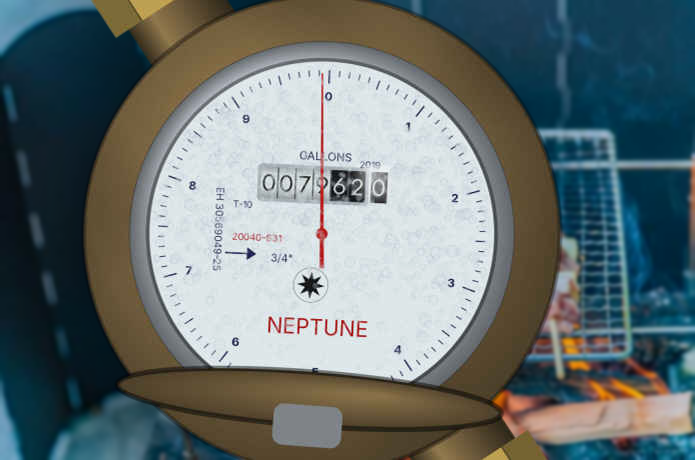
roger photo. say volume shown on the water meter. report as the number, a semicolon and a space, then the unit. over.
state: 79619.9; gal
